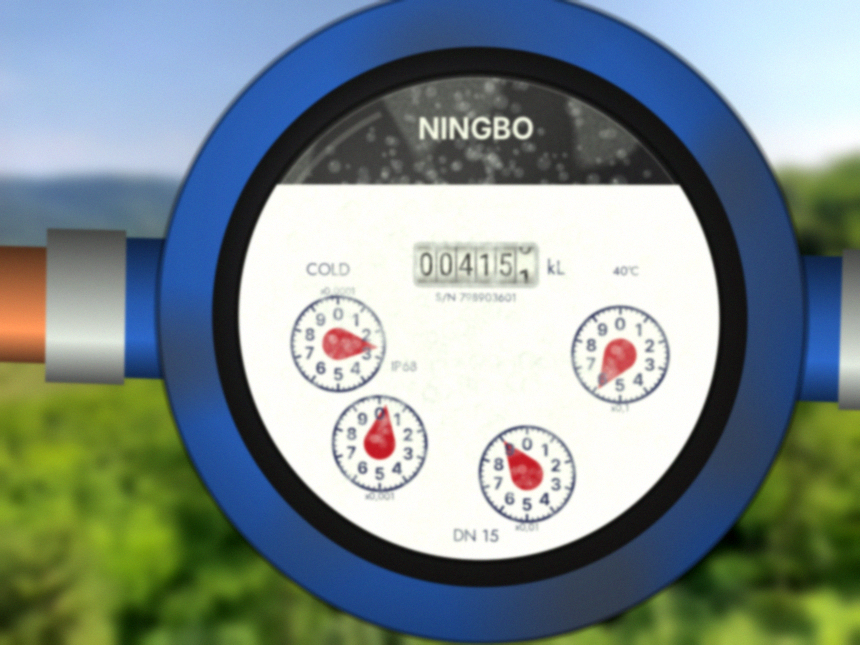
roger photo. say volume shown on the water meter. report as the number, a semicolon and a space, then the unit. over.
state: 4150.5902; kL
